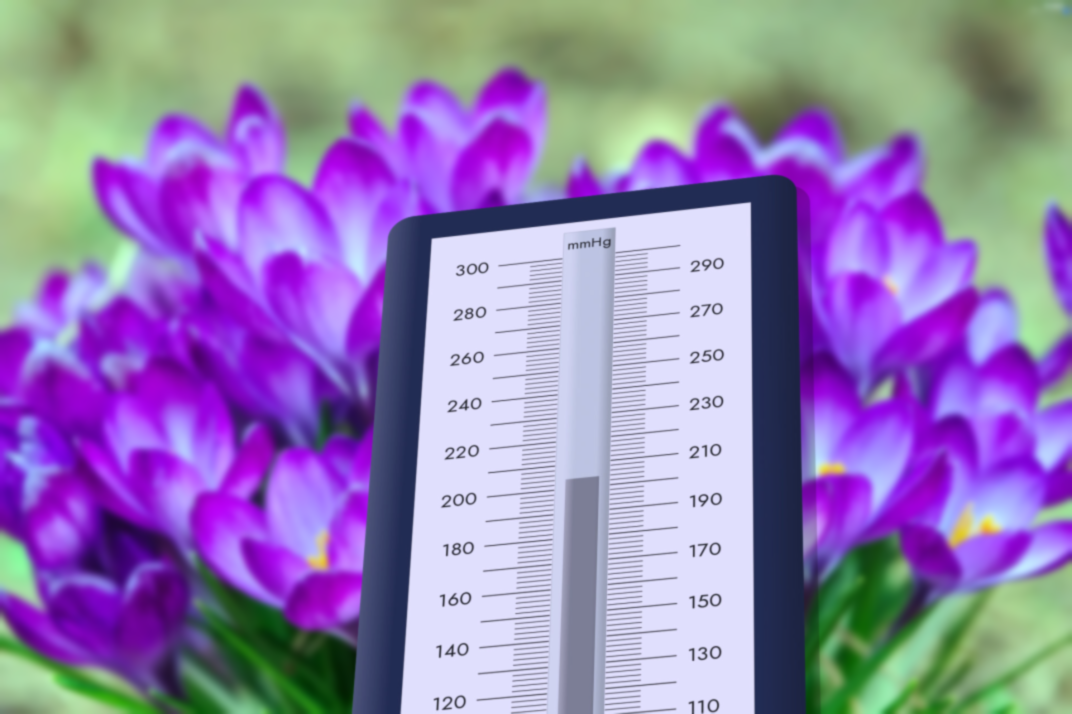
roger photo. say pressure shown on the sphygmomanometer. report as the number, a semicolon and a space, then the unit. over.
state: 204; mmHg
